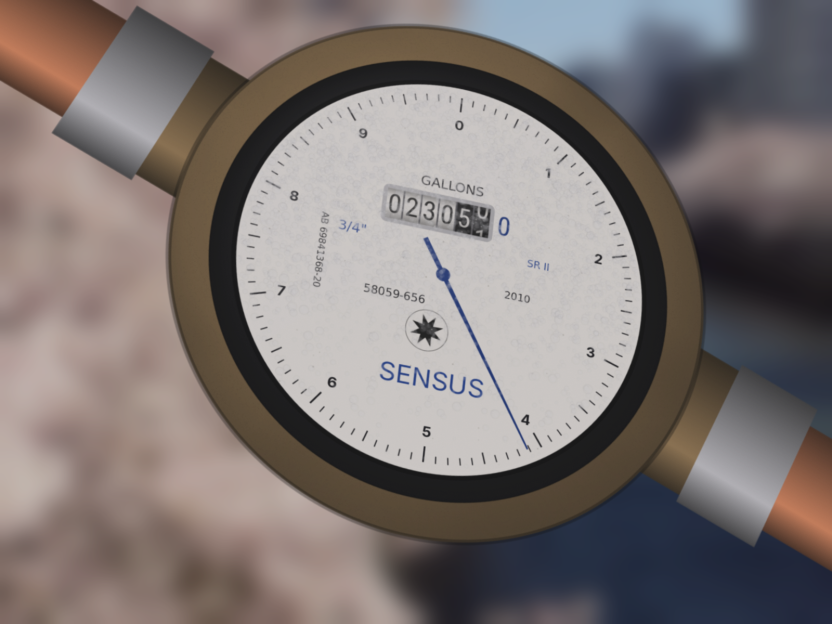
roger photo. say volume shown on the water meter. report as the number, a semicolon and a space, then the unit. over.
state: 230504.1; gal
